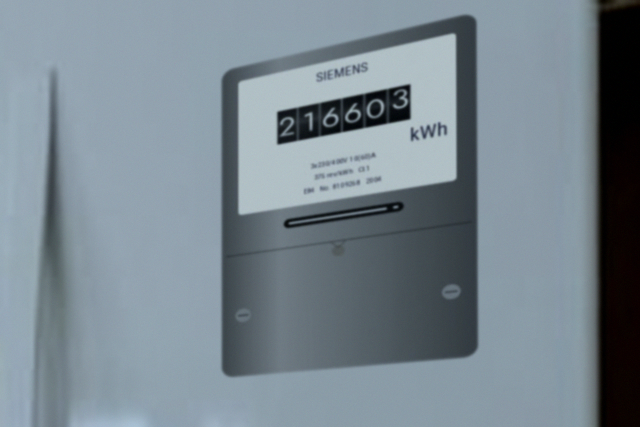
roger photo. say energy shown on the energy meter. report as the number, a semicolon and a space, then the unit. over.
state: 216603; kWh
